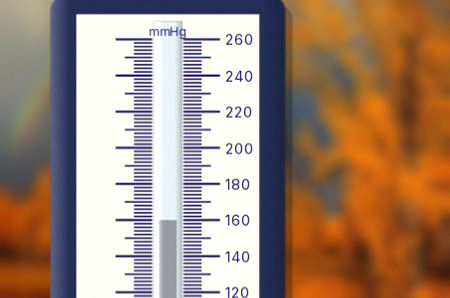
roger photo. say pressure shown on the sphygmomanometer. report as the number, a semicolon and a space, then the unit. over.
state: 160; mmHg
